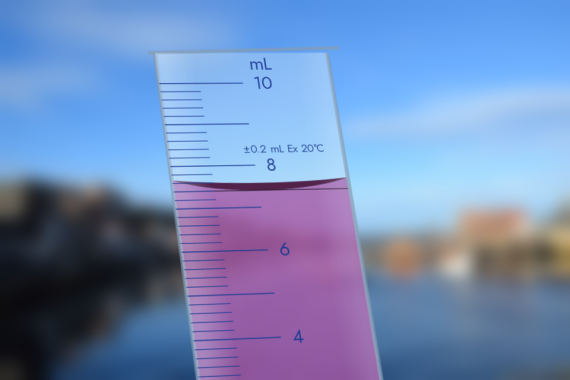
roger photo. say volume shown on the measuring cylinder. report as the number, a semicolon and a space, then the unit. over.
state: 7.4; mL
